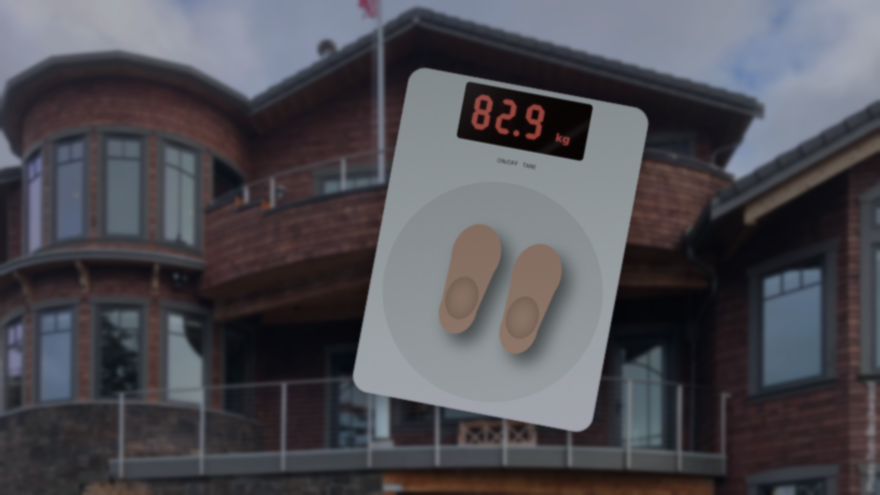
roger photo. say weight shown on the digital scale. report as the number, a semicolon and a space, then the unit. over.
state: 82.9; kg
